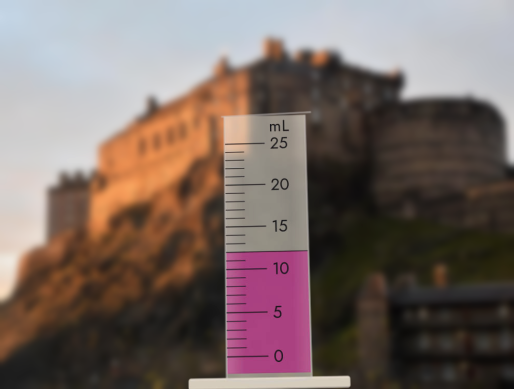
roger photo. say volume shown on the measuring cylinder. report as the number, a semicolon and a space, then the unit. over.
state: 12; mL
